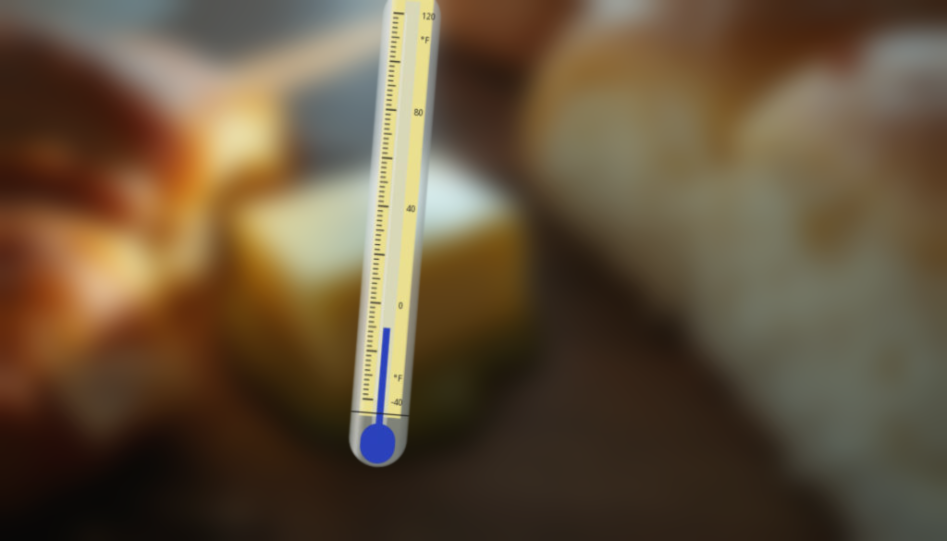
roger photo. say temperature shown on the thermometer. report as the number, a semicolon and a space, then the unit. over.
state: -10; °F
